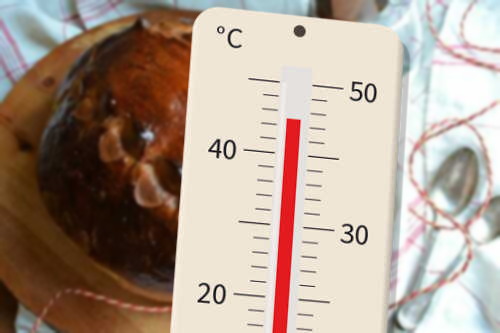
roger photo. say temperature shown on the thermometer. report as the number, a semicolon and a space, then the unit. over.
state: 45; °C
